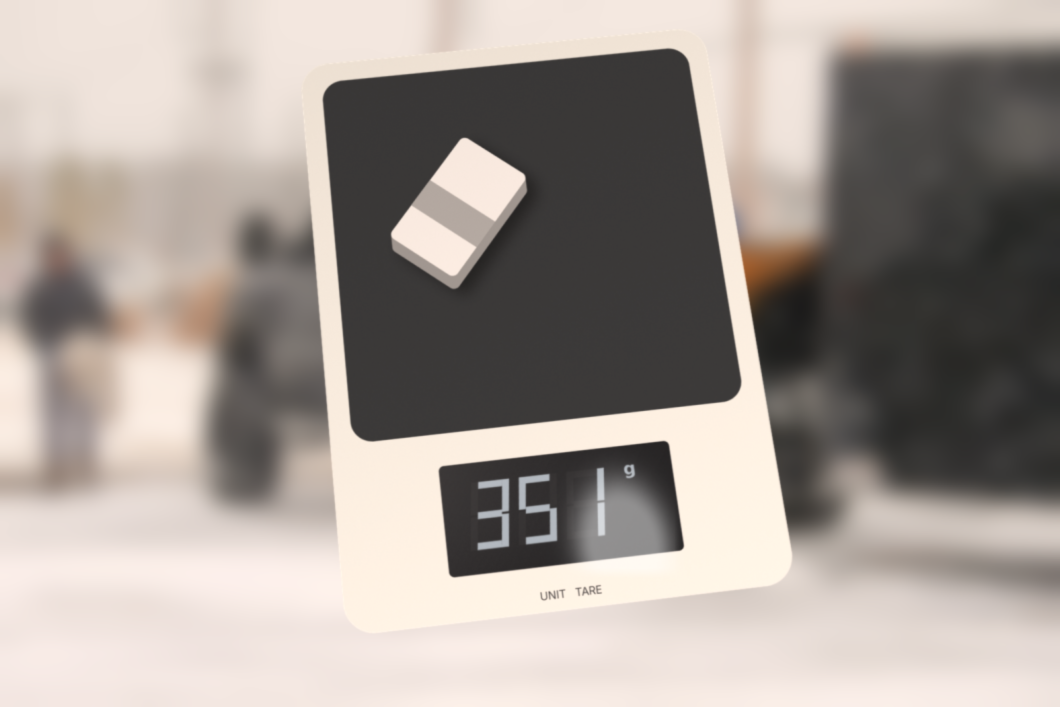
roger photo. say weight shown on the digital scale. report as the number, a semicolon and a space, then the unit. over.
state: 351; g
